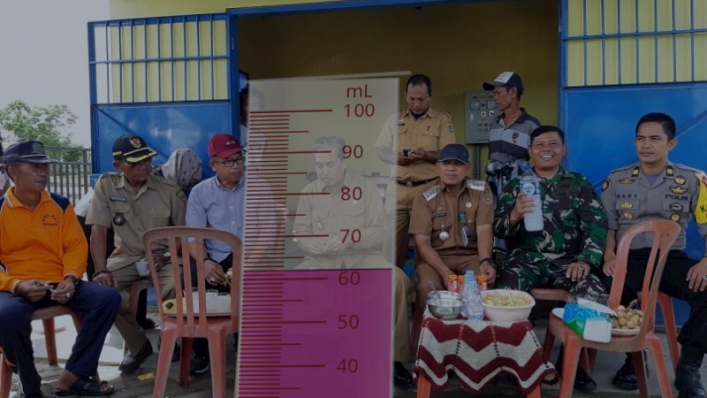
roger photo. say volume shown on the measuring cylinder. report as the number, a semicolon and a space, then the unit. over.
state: 62; mL
